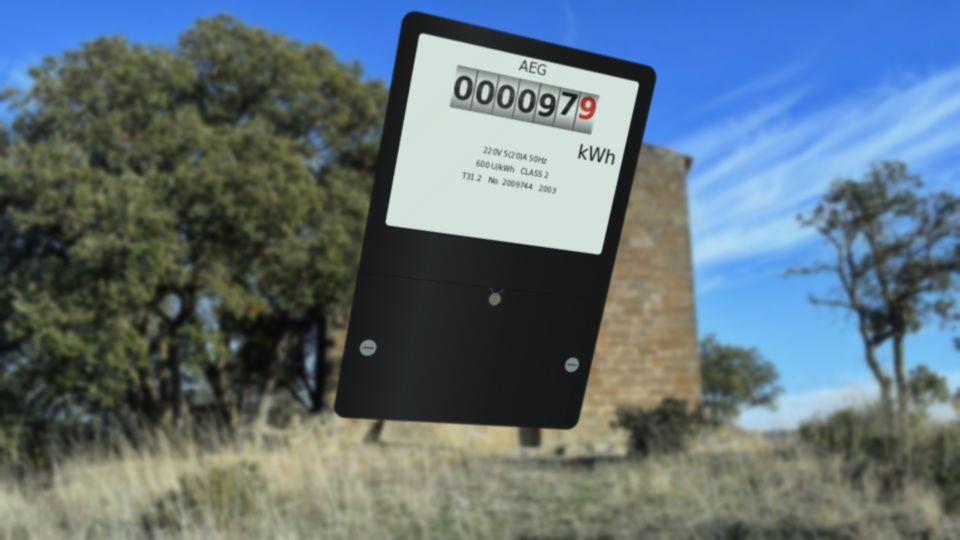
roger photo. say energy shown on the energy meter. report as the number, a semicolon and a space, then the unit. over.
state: 97.9; kWh
